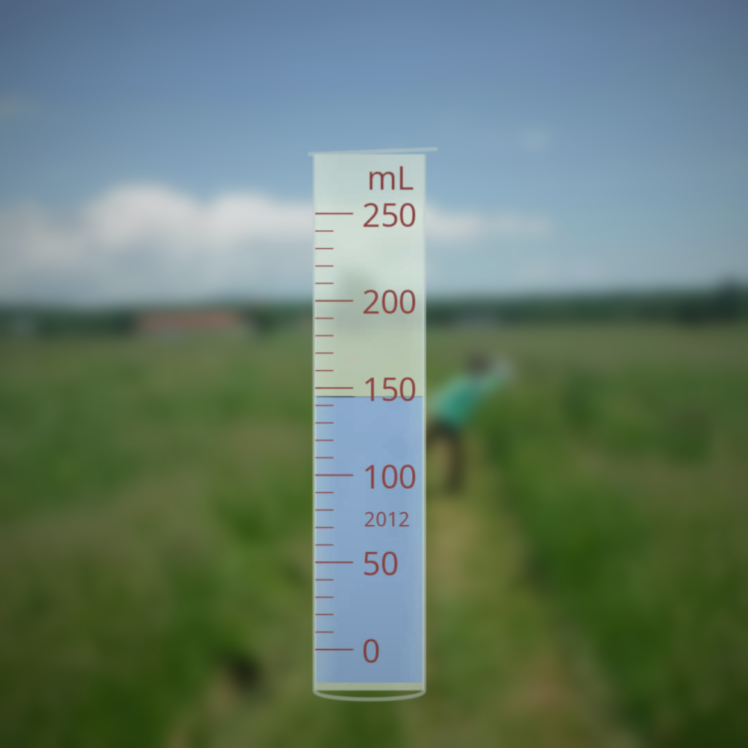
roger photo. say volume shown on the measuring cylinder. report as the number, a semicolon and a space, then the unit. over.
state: 145; mL
